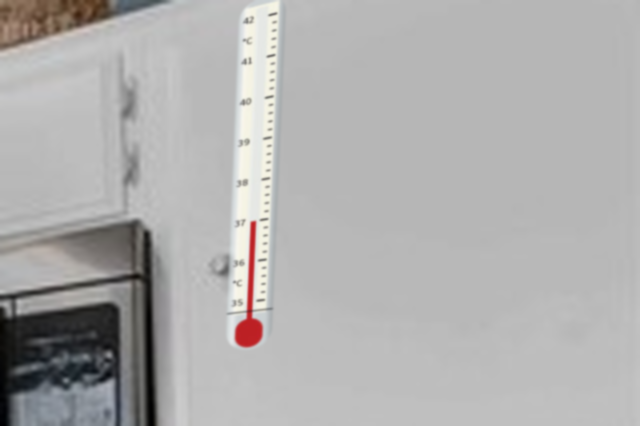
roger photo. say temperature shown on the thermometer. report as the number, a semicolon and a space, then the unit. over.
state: 37; °C
